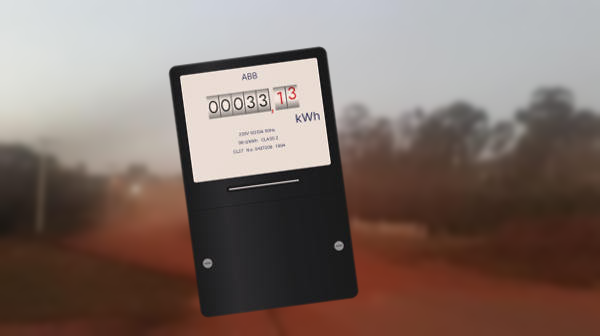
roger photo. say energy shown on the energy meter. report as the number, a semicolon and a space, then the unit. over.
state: 33.13; kWh
